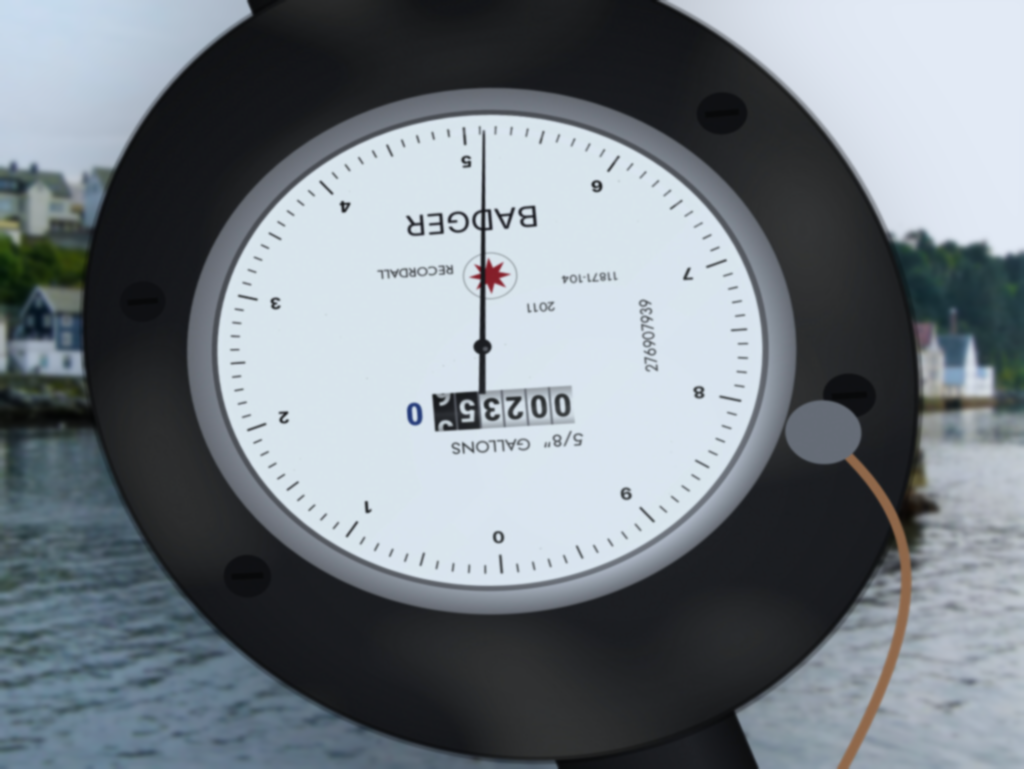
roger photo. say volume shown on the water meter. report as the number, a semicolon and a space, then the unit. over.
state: 23555.1; gal
